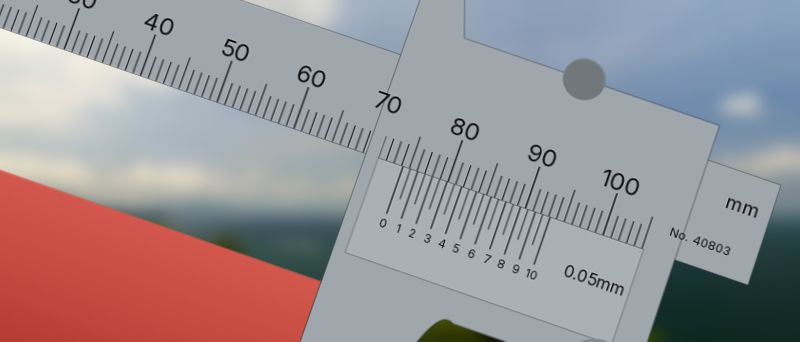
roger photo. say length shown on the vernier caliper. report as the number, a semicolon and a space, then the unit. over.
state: 74.2; mm
